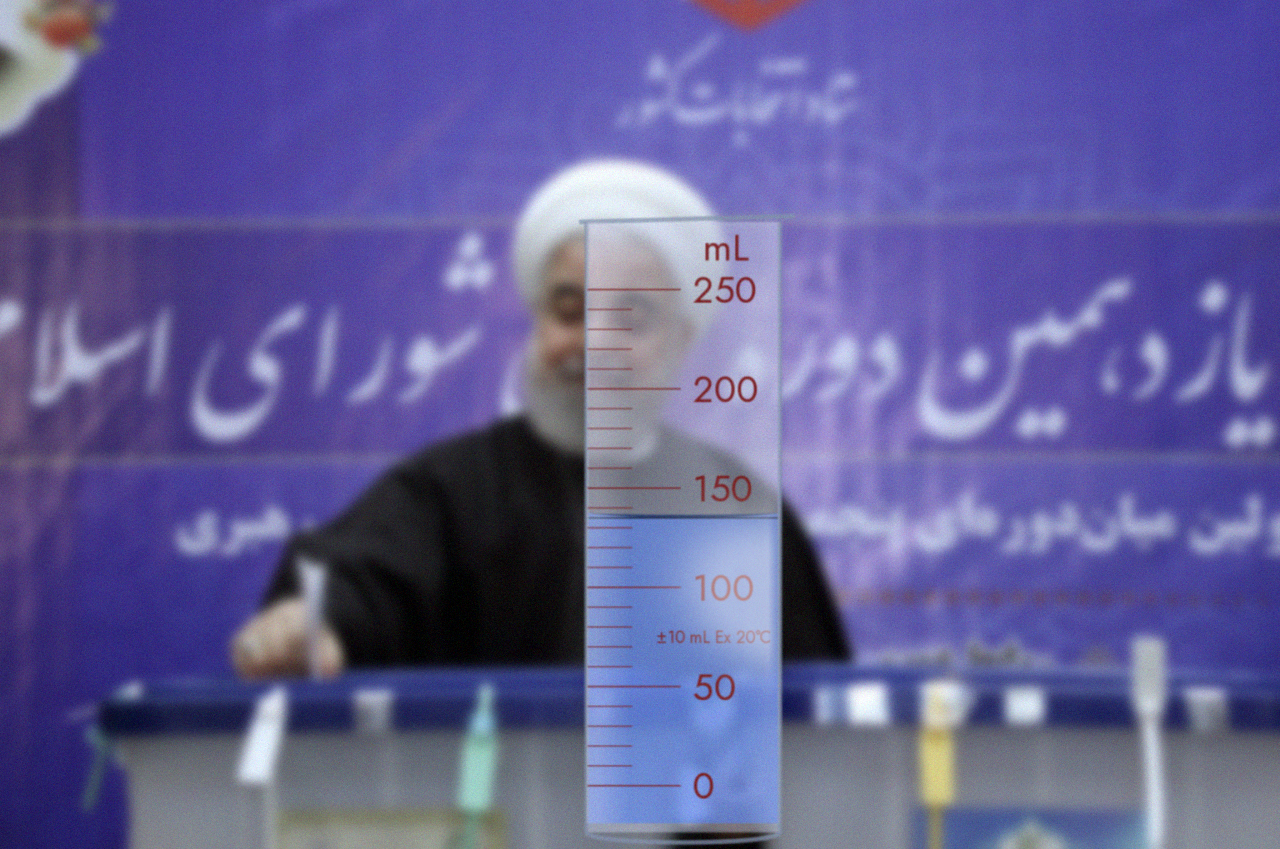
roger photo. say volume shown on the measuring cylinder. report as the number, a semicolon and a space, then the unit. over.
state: 135; mL
